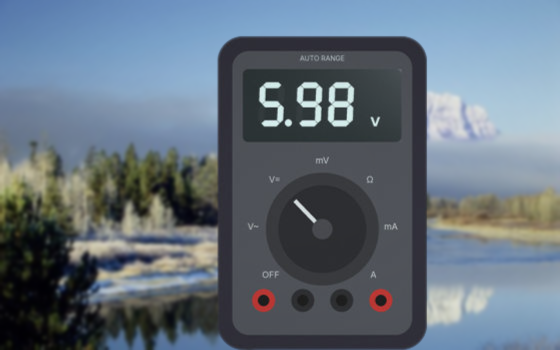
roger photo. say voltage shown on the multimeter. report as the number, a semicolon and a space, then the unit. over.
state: 5.98; V
